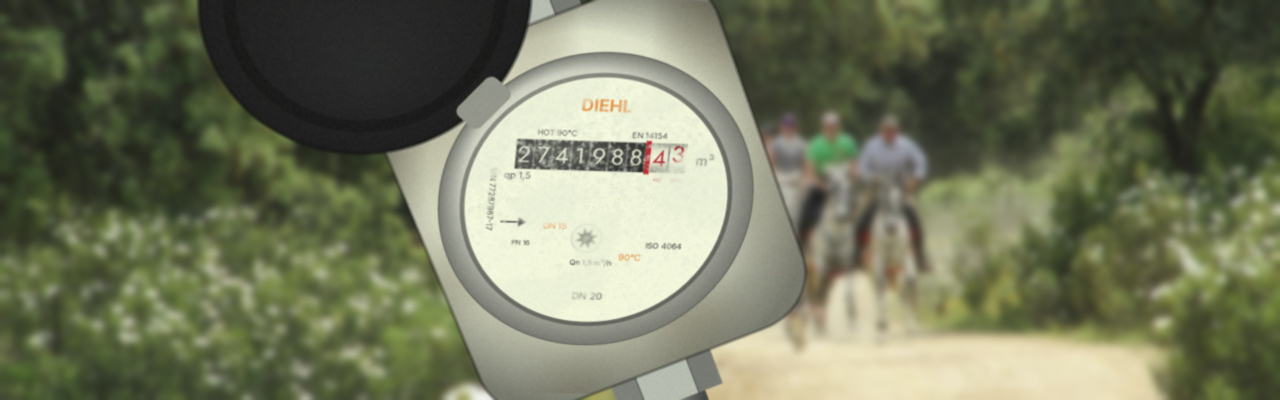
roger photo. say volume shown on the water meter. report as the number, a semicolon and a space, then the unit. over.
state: 2741988.43; m³
